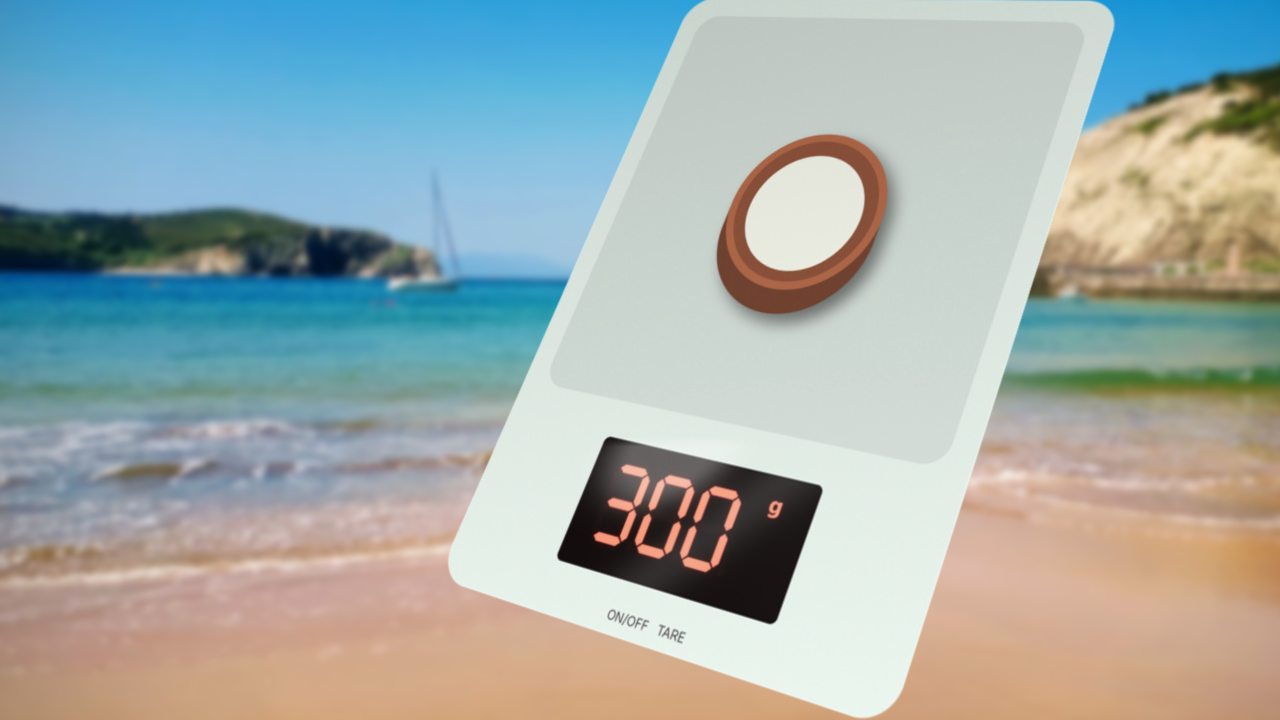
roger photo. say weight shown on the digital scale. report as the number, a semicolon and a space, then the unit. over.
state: 300; g
